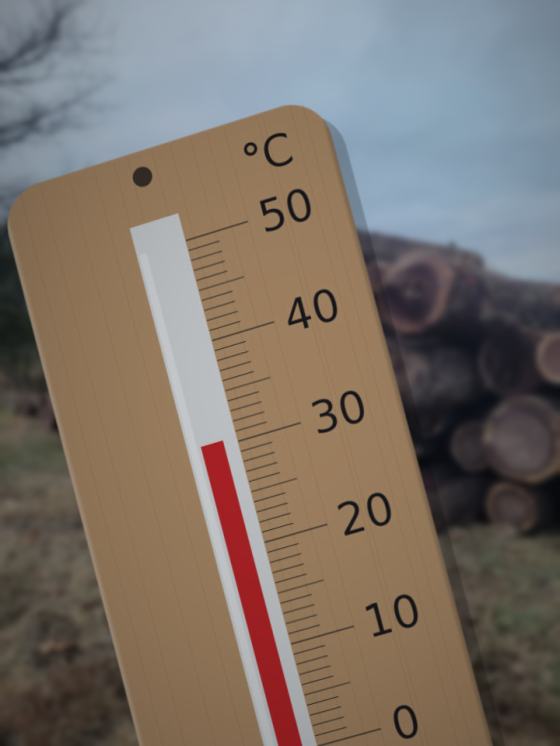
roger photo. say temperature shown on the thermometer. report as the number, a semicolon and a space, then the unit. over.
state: 30.5; °C
